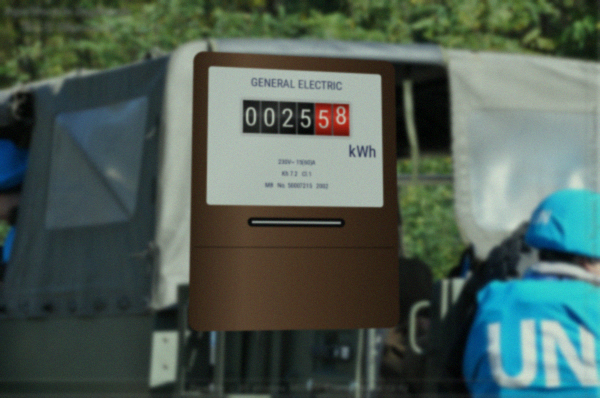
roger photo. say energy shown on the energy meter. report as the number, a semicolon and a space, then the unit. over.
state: 25.58; kWh
